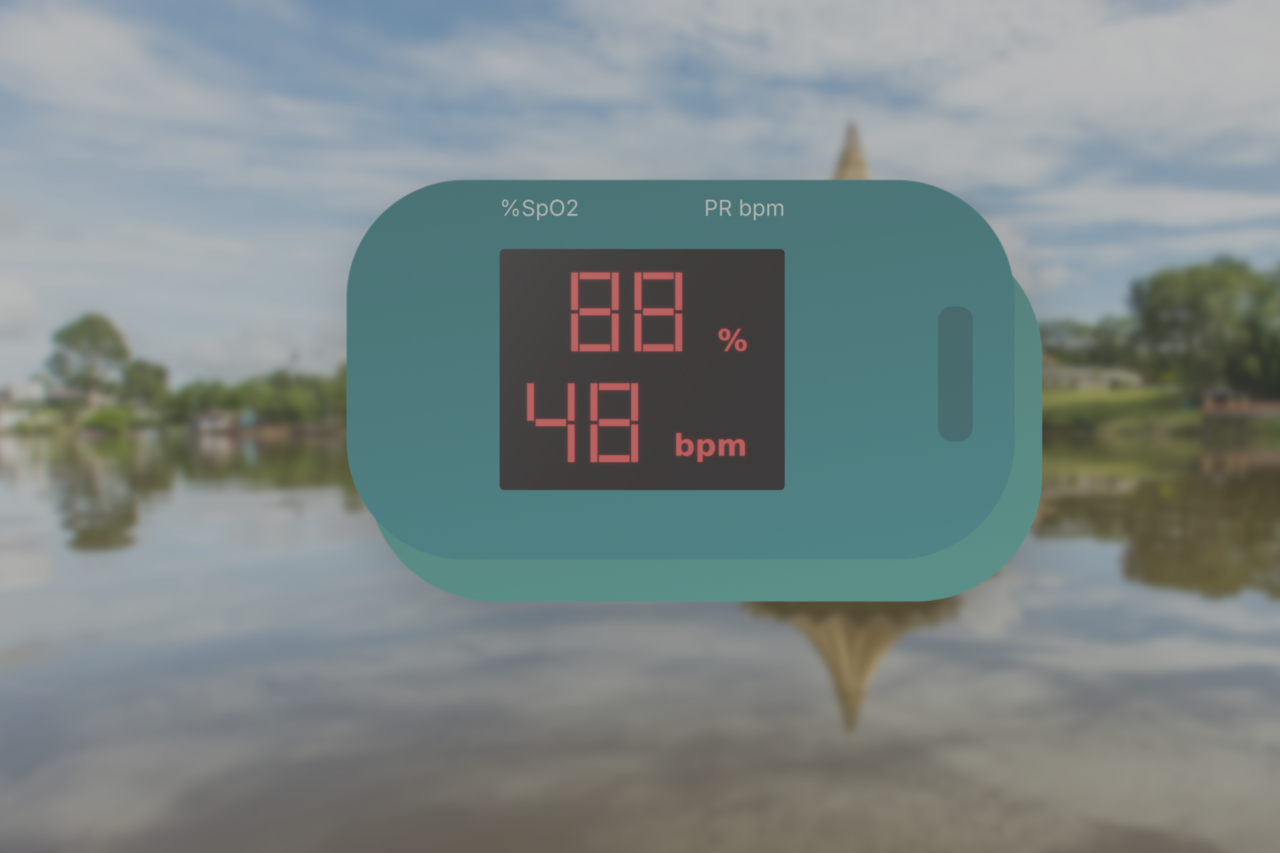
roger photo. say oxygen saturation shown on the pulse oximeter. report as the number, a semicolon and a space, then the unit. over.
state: 88; %
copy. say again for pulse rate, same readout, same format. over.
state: 48; bpm
